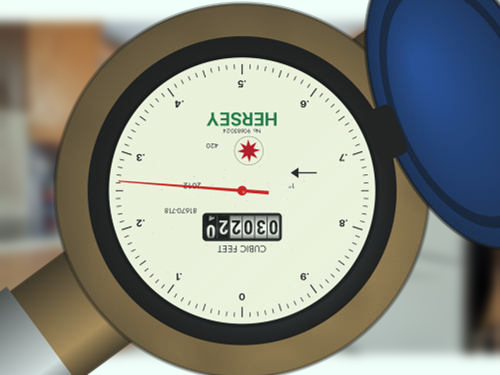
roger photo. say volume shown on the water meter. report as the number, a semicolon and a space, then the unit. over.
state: 30220.26; ft³
